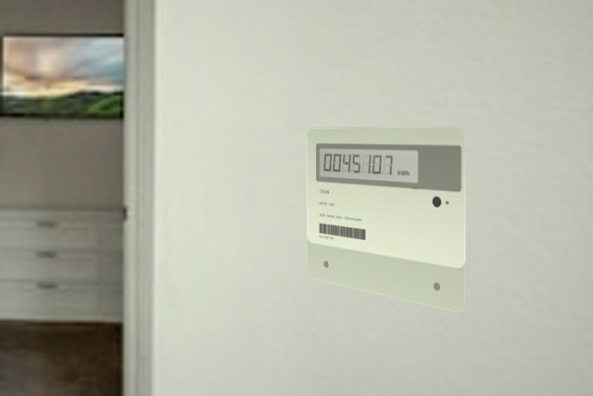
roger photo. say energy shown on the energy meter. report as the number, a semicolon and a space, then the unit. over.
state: 45107; kWh
